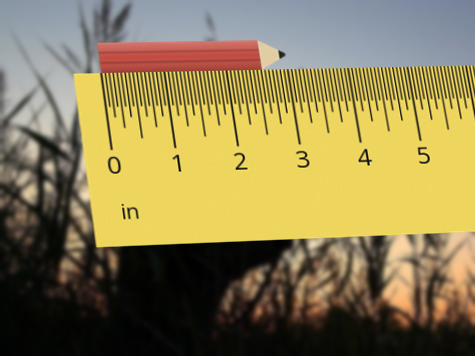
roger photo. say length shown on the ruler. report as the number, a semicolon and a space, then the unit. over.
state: 3; in
